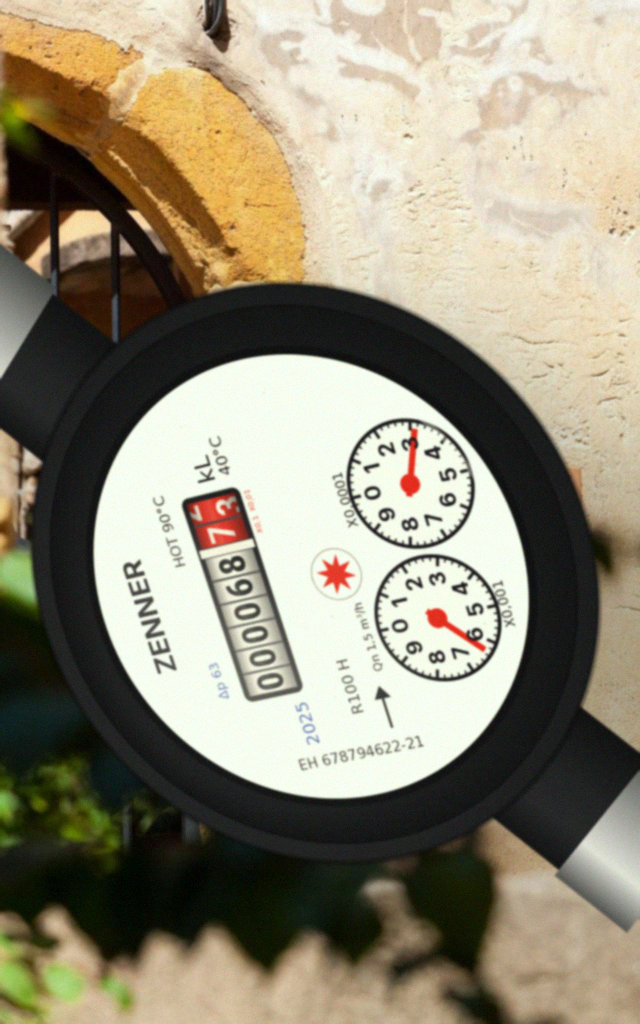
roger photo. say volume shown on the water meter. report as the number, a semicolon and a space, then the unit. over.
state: 68.7263; kL
